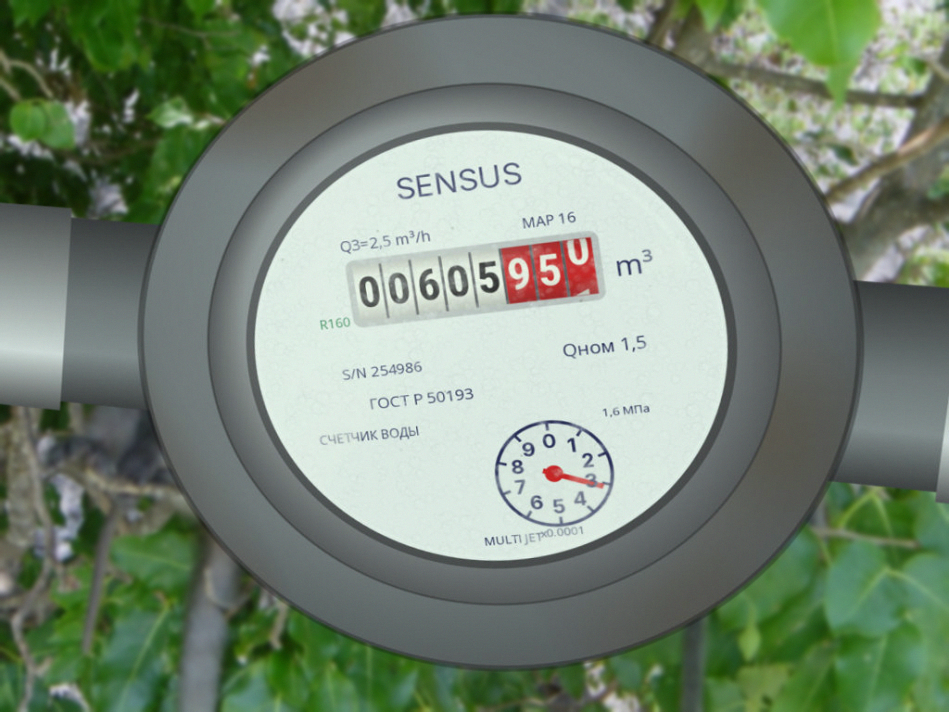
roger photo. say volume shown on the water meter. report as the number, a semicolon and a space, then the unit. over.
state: 605.9503; m³
